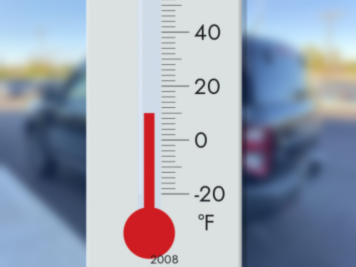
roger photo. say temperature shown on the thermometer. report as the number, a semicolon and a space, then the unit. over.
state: 10; °F
